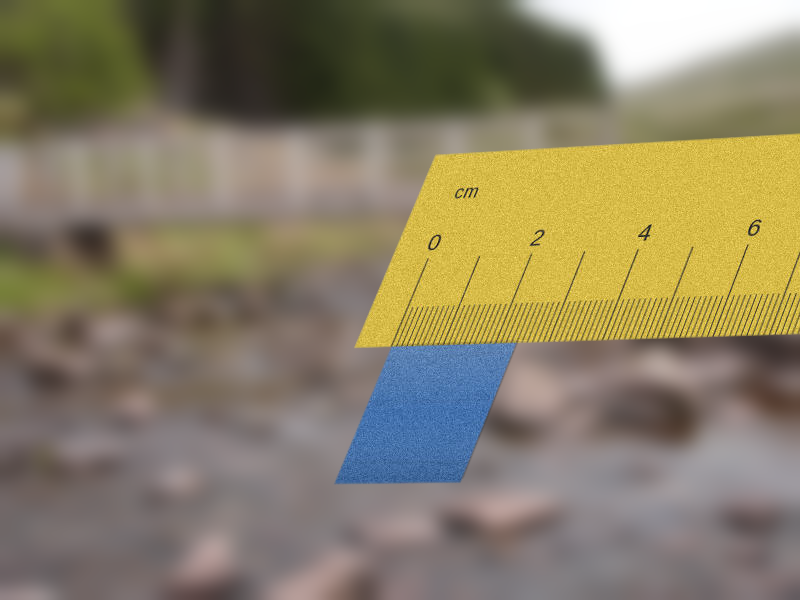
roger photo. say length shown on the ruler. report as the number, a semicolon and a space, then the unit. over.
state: 2.4; cm
